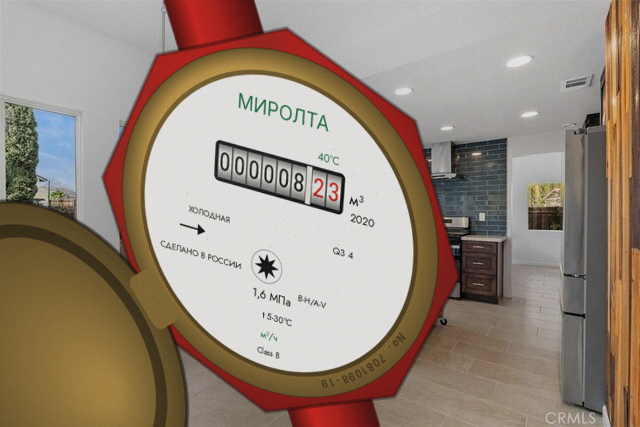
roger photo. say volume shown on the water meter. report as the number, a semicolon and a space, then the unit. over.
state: 8.23; m³
